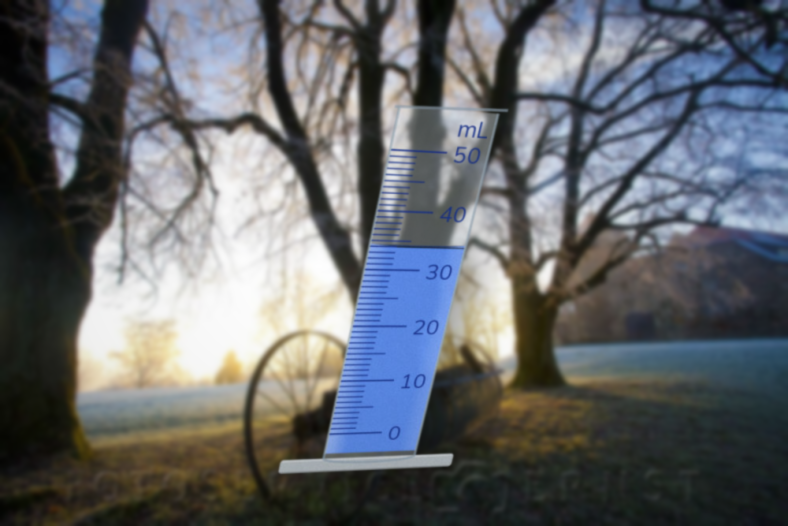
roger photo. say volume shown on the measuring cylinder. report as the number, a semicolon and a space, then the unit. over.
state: 34; mL
